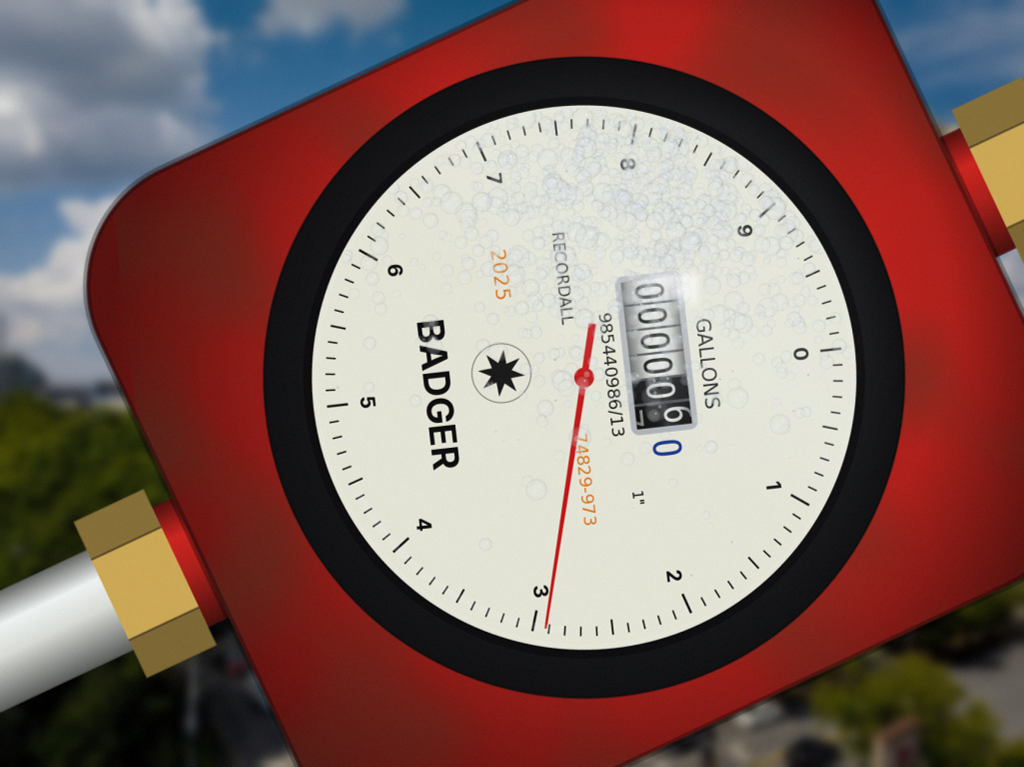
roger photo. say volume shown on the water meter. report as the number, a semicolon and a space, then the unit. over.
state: 62.9; gal
